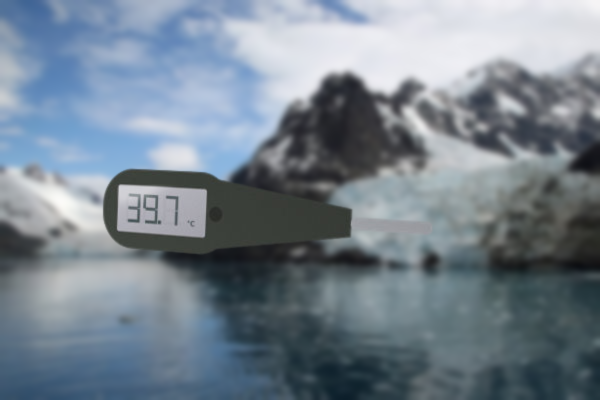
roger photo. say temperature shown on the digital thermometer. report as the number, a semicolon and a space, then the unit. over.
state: 39.7; °C
